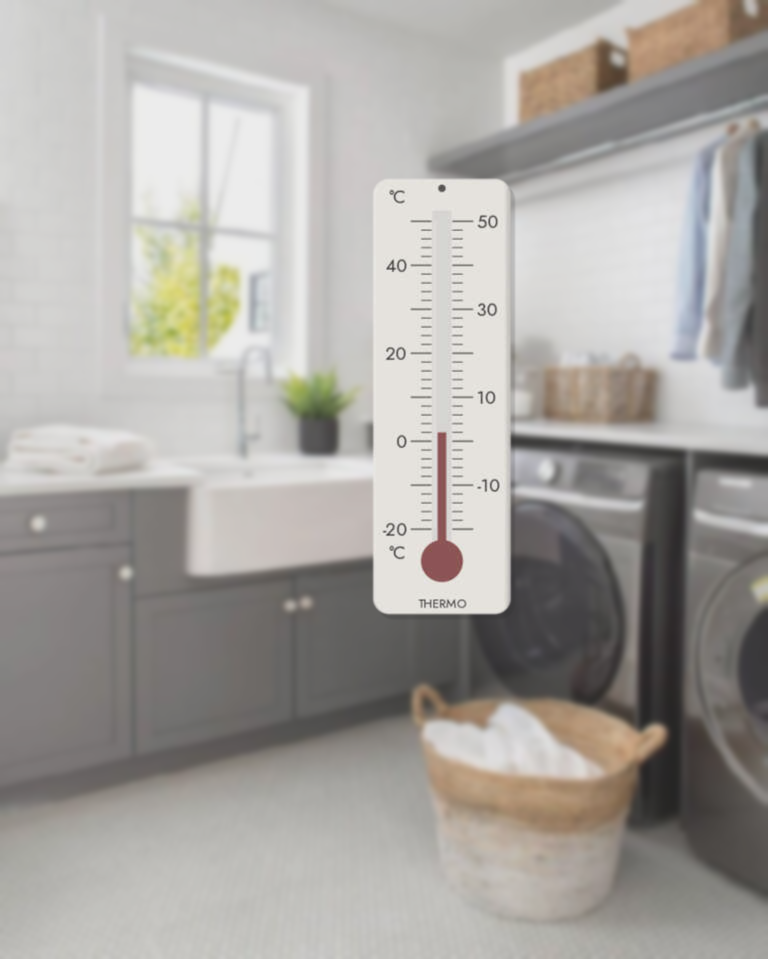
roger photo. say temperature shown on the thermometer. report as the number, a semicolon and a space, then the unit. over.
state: 2; °C
